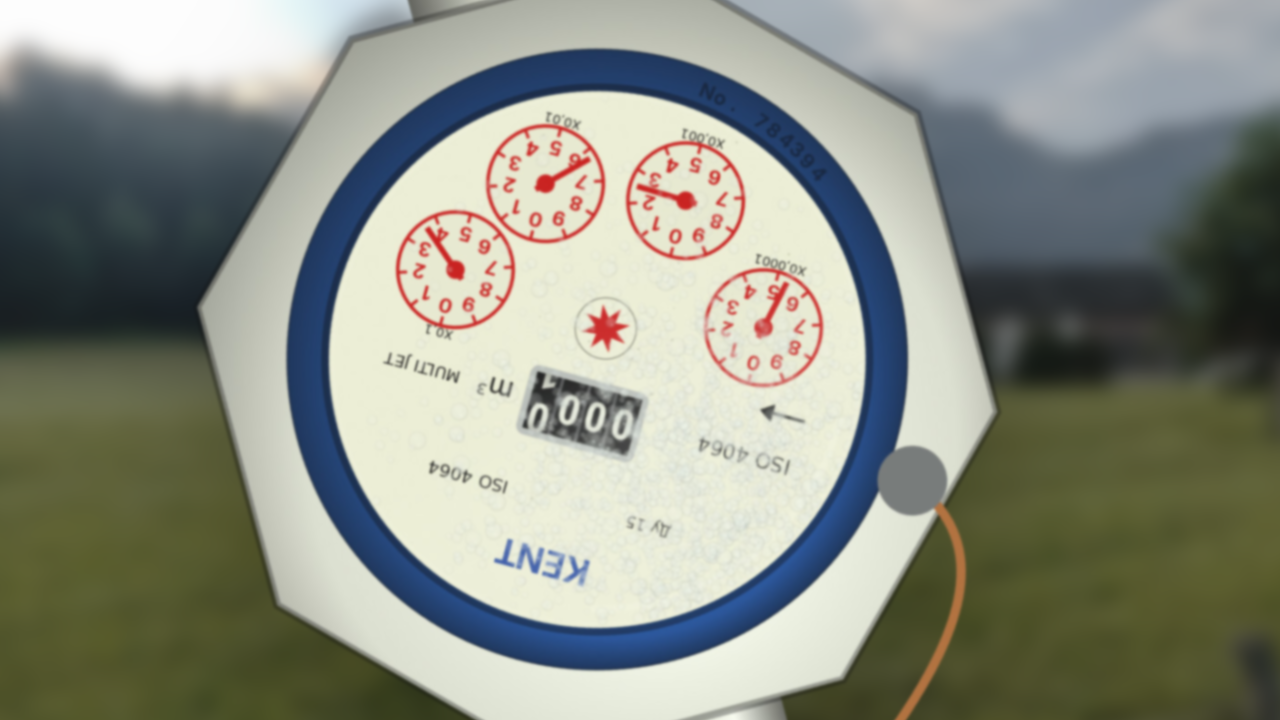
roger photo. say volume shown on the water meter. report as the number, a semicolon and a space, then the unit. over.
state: 0.3625; m³
